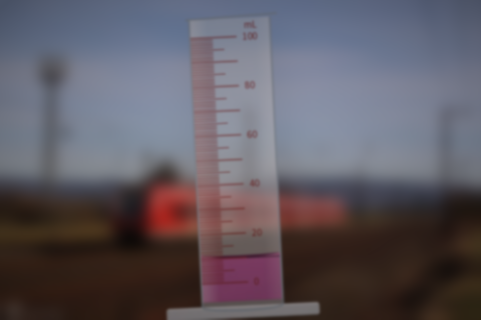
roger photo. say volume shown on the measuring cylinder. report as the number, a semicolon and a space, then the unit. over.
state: 10; mL
